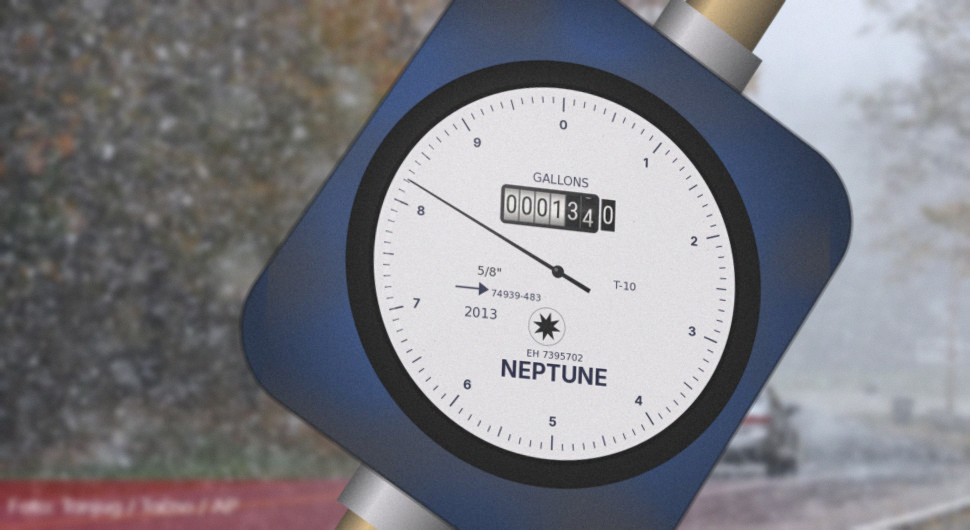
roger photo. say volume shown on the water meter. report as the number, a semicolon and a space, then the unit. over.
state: 1338.2; gal
